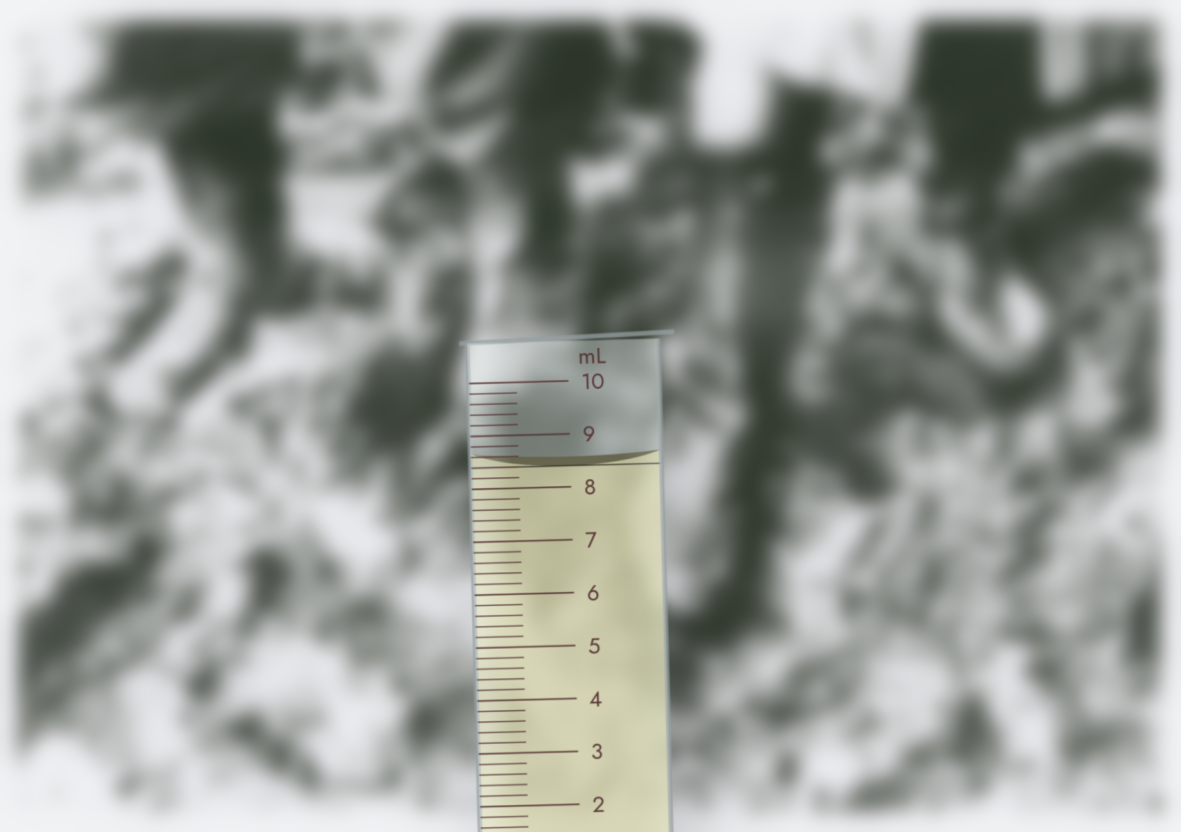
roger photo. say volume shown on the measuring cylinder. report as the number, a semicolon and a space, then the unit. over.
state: 8.4; mL
